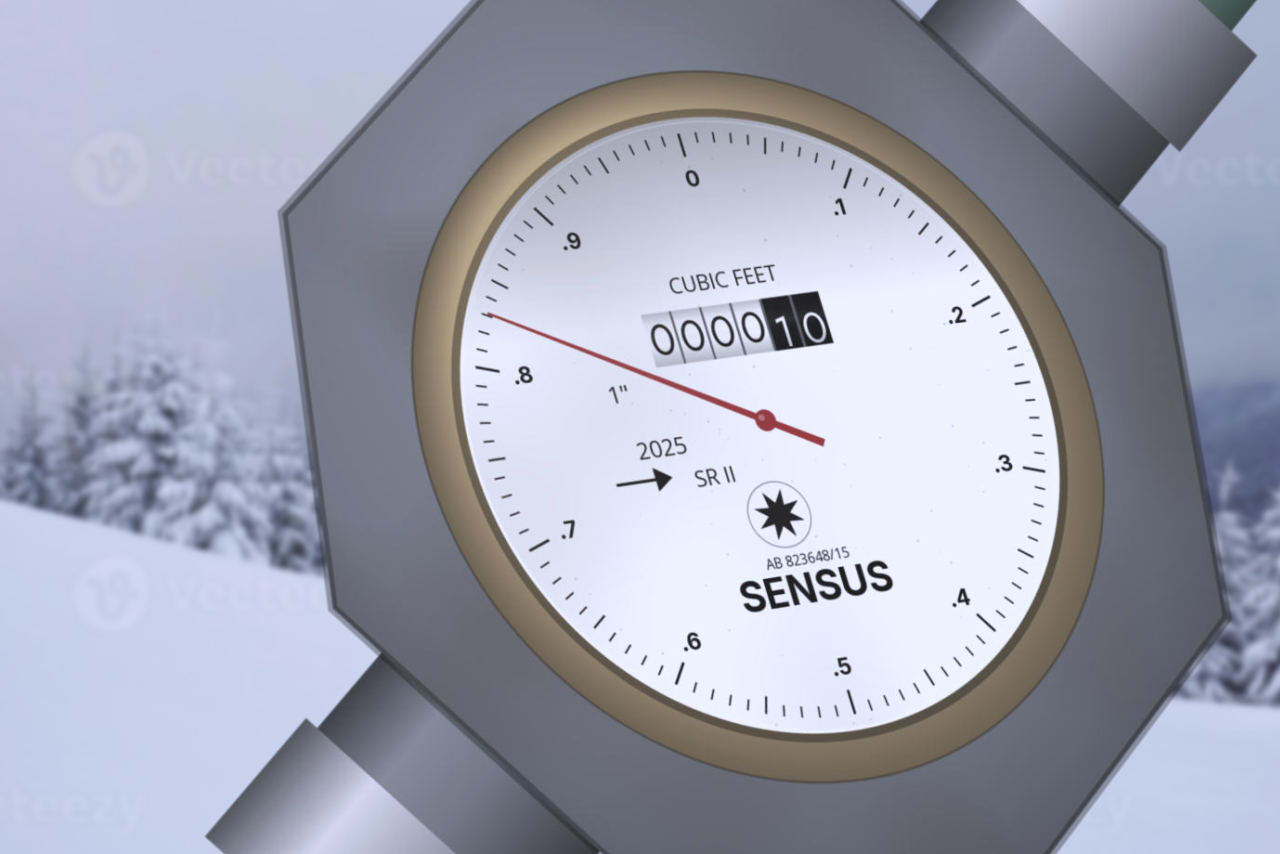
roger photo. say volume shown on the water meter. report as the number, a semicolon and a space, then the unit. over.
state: 9.83; ft³
